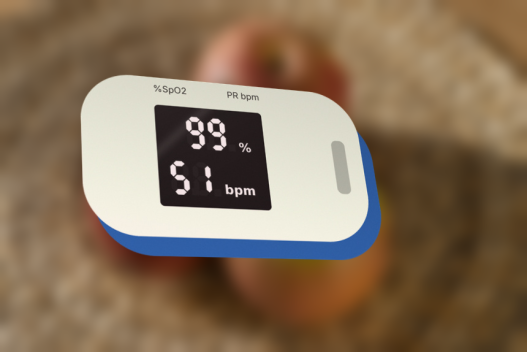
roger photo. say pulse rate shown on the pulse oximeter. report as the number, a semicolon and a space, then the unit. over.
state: 51; bpm
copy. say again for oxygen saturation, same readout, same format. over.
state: 99; %
